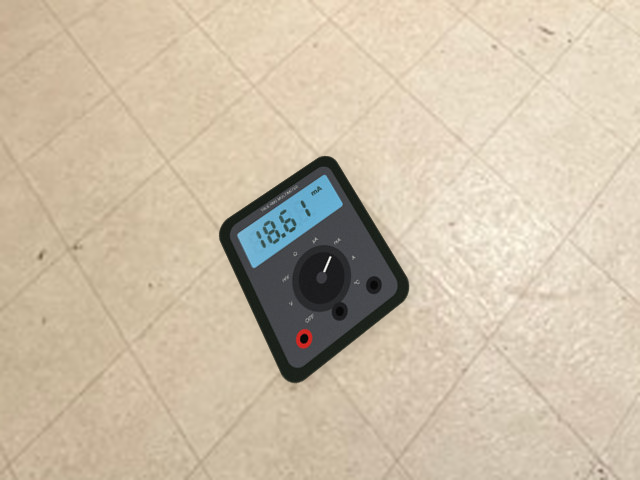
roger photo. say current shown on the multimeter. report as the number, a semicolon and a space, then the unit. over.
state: 18.61; mA
